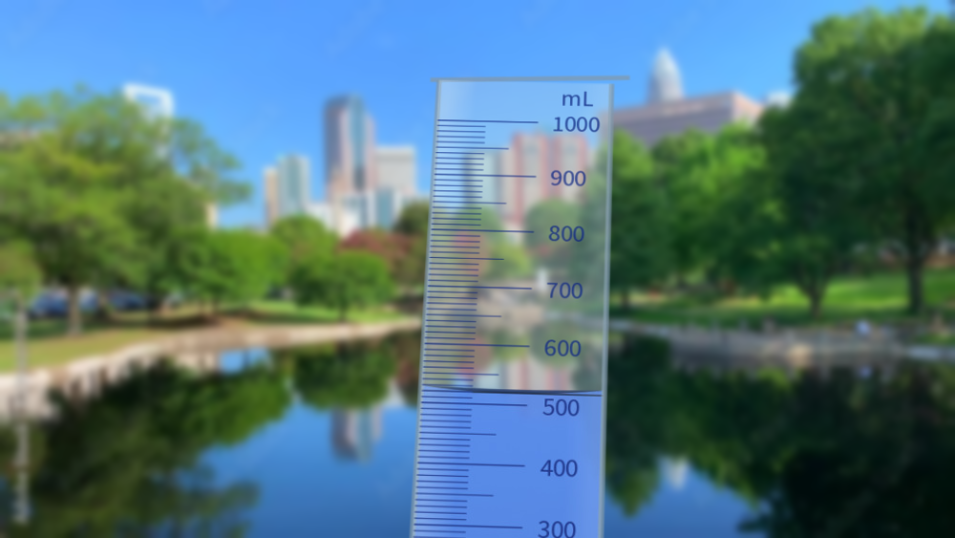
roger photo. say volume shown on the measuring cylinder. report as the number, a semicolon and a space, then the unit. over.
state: 520; mL
